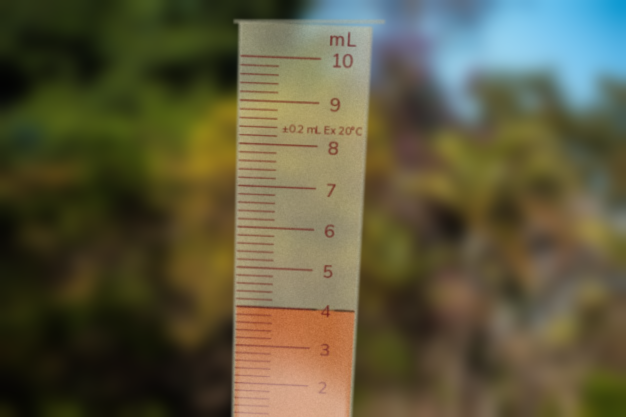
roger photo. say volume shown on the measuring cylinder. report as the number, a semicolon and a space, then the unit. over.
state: 4; mL
